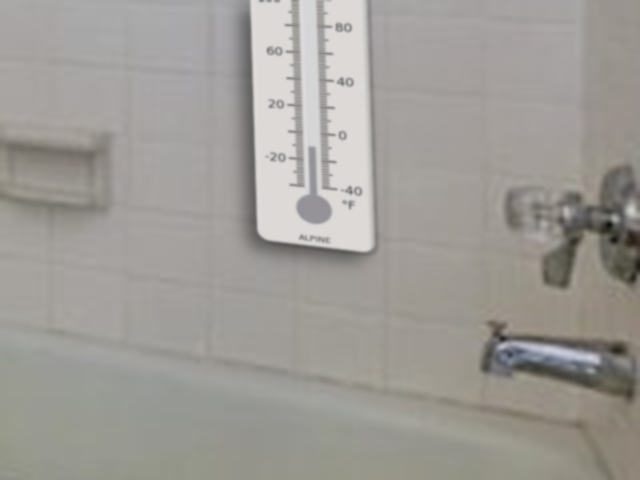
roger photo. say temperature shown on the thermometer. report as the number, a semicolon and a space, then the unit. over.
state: -10; °F
